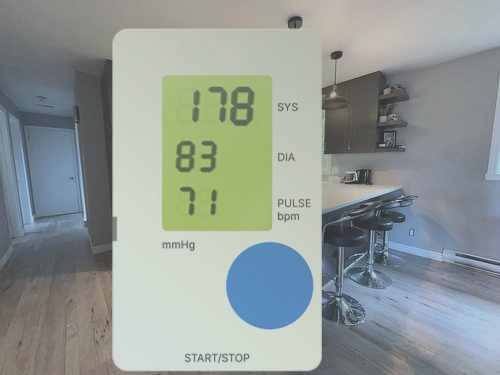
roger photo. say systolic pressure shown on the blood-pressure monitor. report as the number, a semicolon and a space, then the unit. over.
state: 178; mmHg
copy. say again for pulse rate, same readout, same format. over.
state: 71; bpm
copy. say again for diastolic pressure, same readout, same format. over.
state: 83; mmHg
